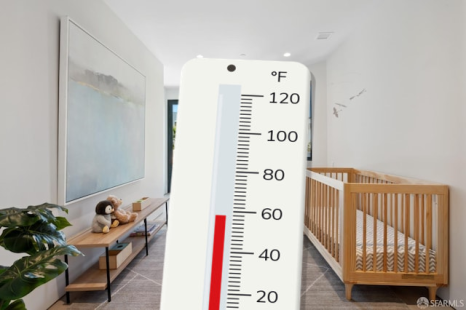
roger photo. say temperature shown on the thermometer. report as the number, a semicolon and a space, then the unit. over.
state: 58; °F
